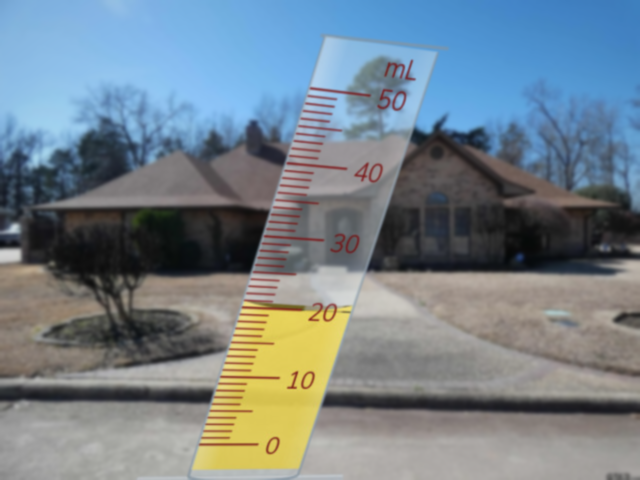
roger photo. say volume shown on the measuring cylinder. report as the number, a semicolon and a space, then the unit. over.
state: 20; mL
